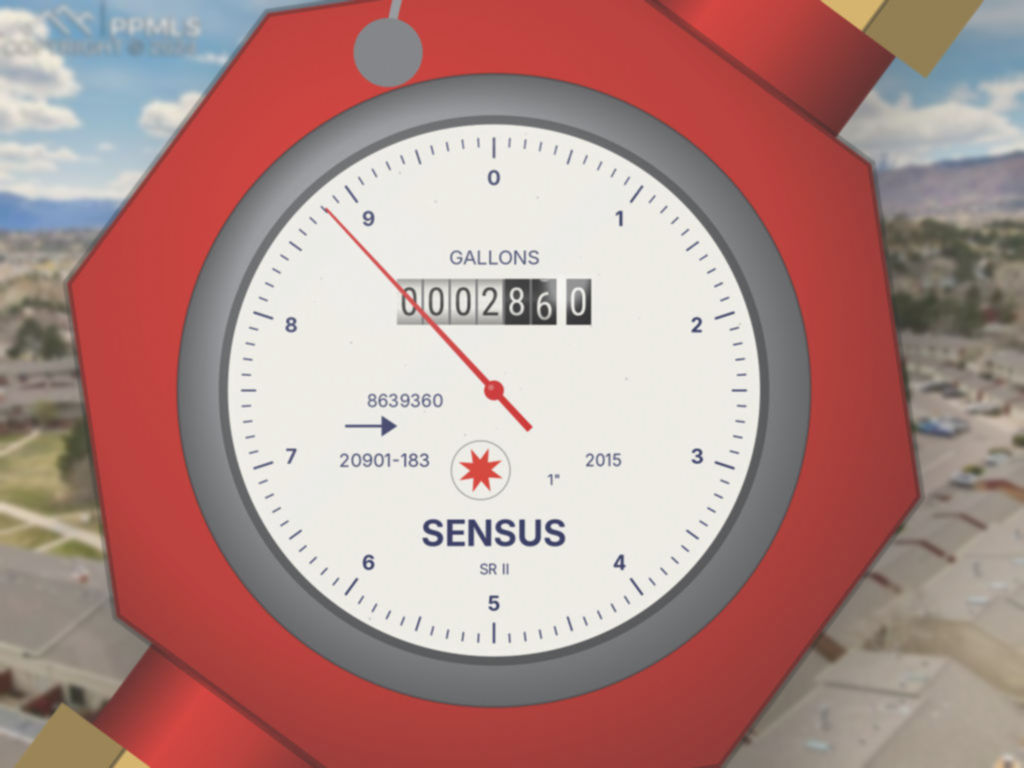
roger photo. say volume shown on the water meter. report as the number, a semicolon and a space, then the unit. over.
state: 2858.8; gal
